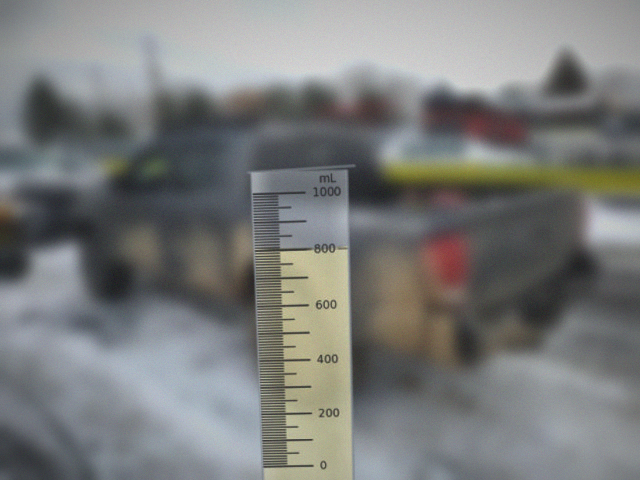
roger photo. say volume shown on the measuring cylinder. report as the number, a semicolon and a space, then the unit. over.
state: 800; mL
